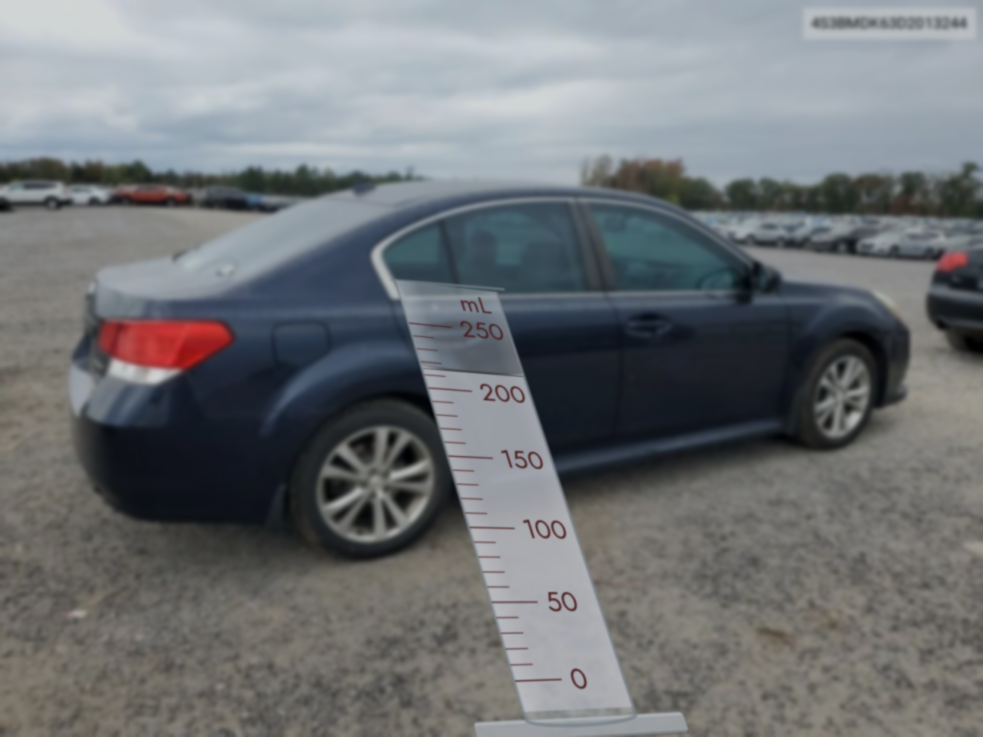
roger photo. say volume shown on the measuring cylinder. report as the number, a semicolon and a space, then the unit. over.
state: 215; mL
